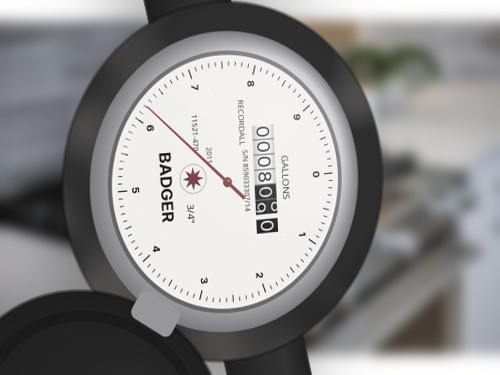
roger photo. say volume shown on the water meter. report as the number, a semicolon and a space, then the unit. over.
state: 8086.2; gal
